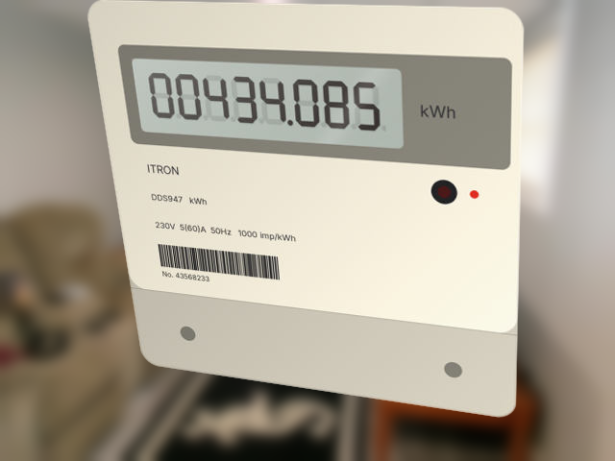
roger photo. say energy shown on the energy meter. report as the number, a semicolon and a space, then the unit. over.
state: 434.085; kWh
